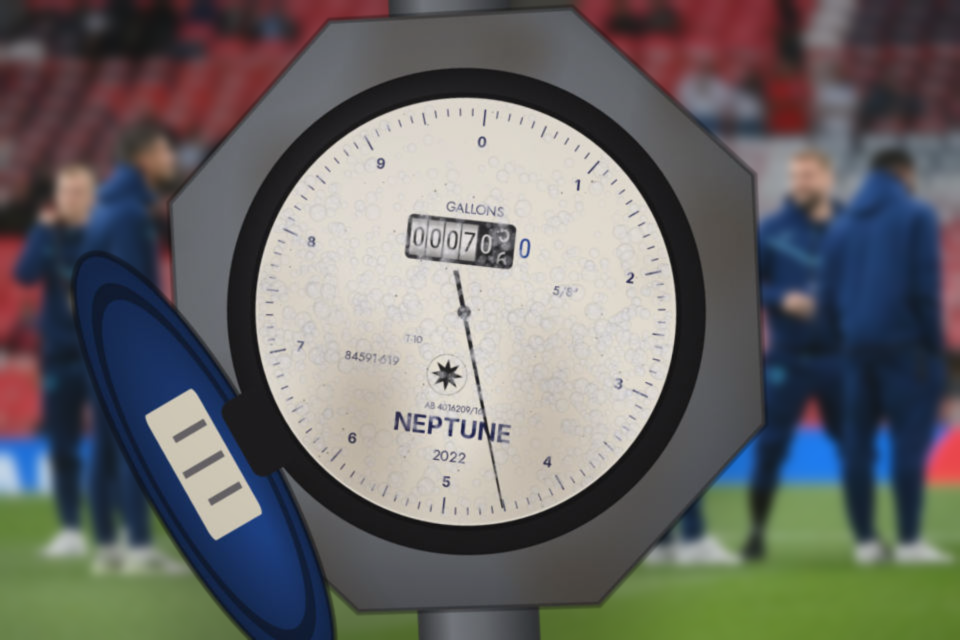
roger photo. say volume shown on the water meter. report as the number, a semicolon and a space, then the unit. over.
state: 7054.5; gal
